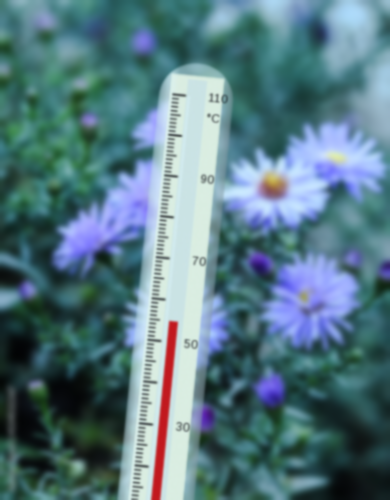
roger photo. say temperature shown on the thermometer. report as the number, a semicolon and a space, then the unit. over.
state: 55; °C
